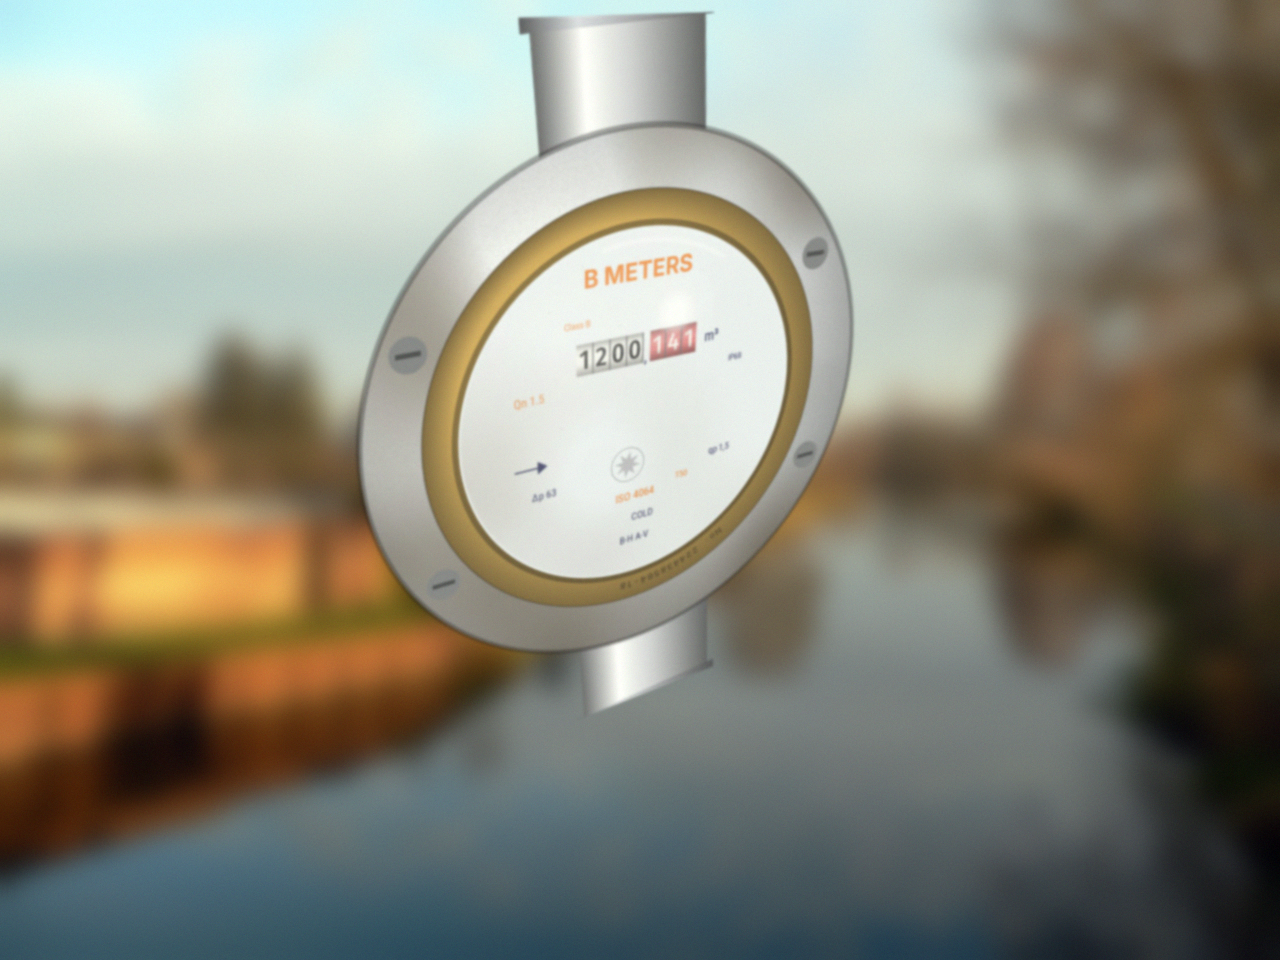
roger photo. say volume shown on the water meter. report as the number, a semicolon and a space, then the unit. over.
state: 1200.141; m³
